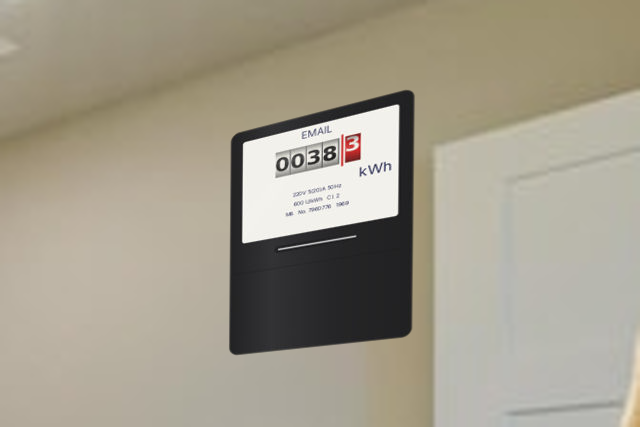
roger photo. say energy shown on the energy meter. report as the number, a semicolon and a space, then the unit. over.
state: 38.3; kWh
